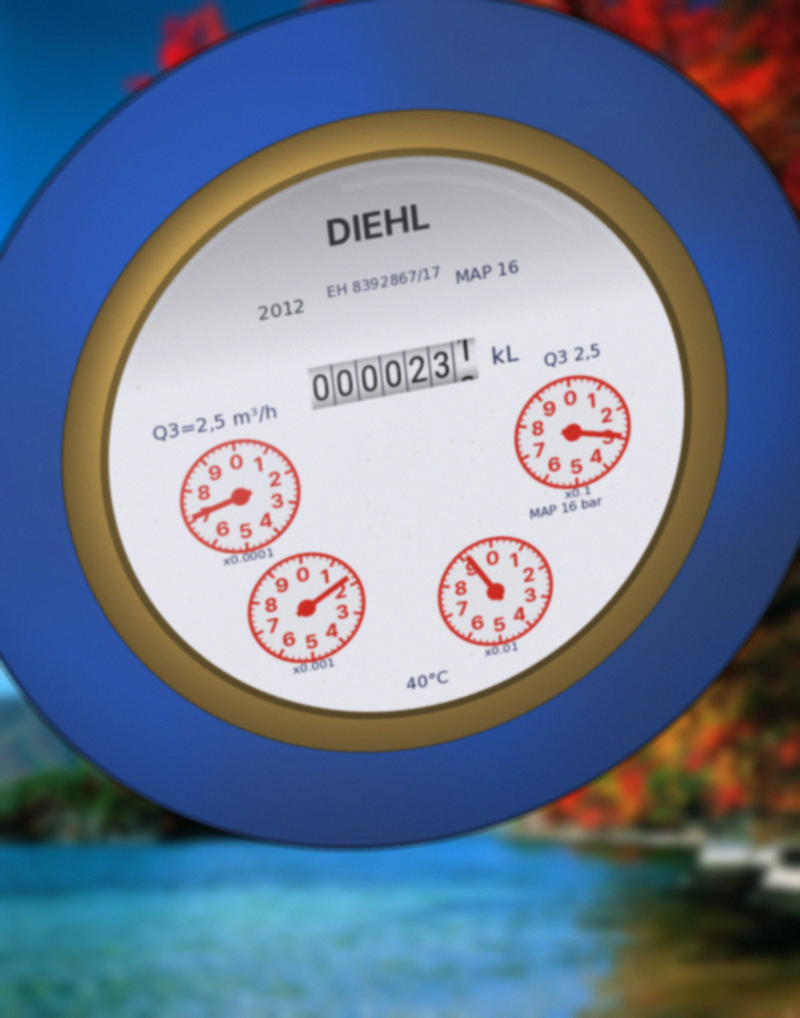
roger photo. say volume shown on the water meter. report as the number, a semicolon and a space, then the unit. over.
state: 231.2917; kL
